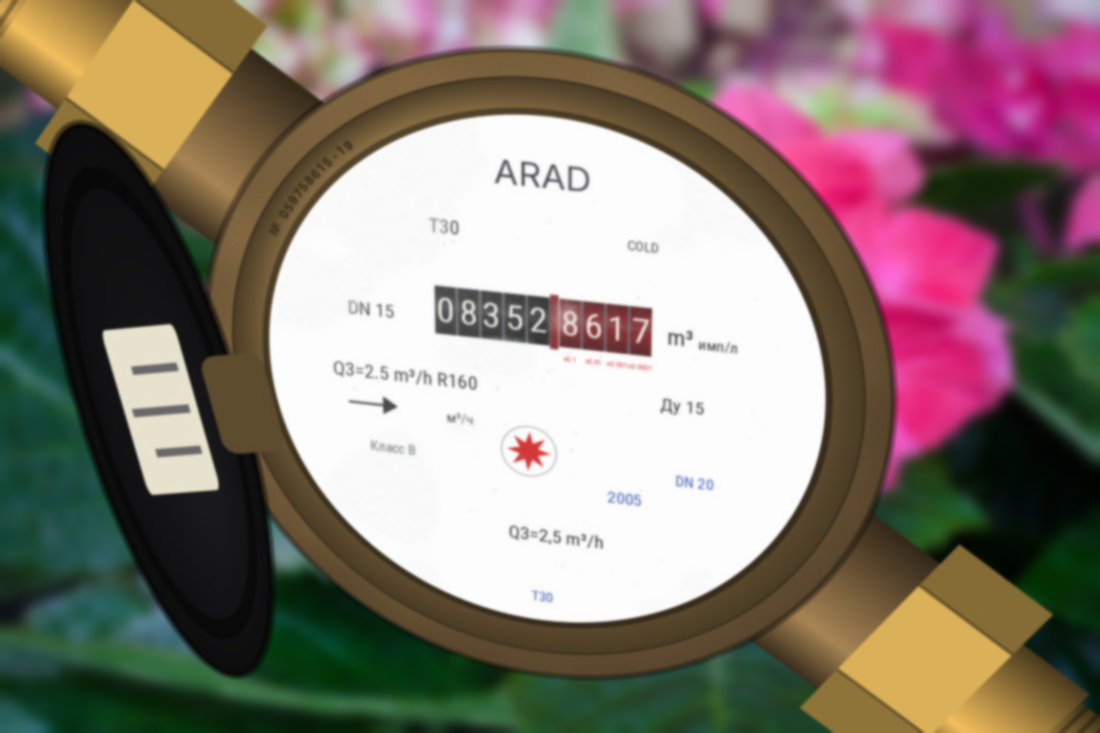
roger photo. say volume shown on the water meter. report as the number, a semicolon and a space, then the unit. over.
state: 8352.8617; m³
